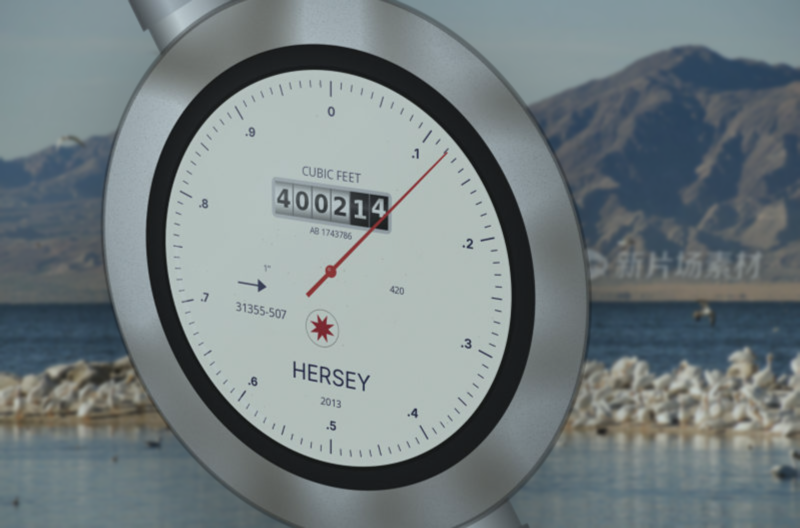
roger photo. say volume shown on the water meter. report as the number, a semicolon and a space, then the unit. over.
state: 400214.12; ft³
